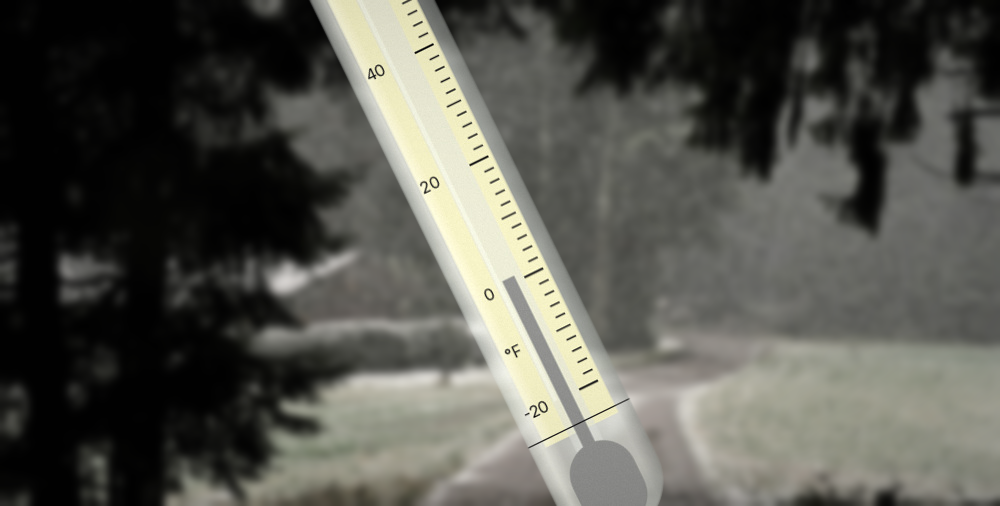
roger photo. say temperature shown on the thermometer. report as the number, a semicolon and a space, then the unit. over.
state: 1; °F
